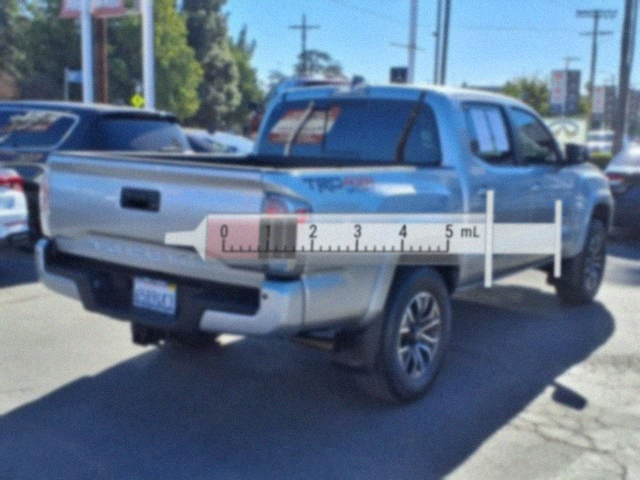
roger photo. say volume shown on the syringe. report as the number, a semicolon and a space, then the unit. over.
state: 0.8; mL
